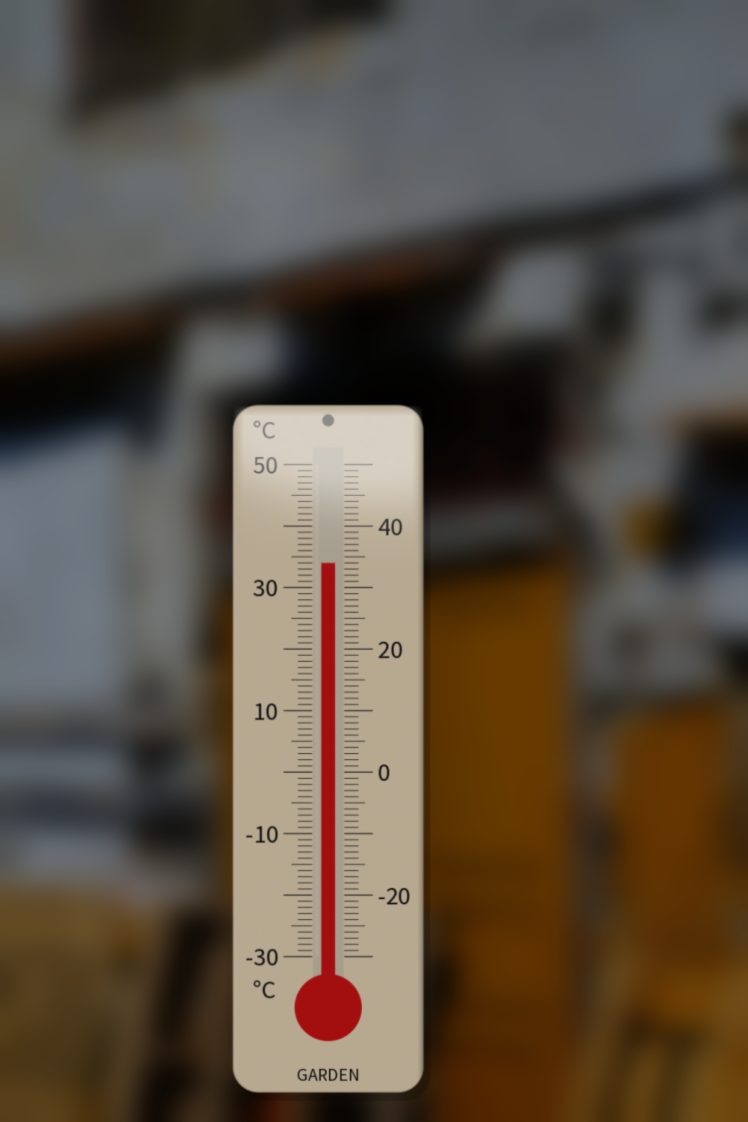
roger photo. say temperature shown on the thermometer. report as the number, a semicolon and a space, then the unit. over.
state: 34; °C
